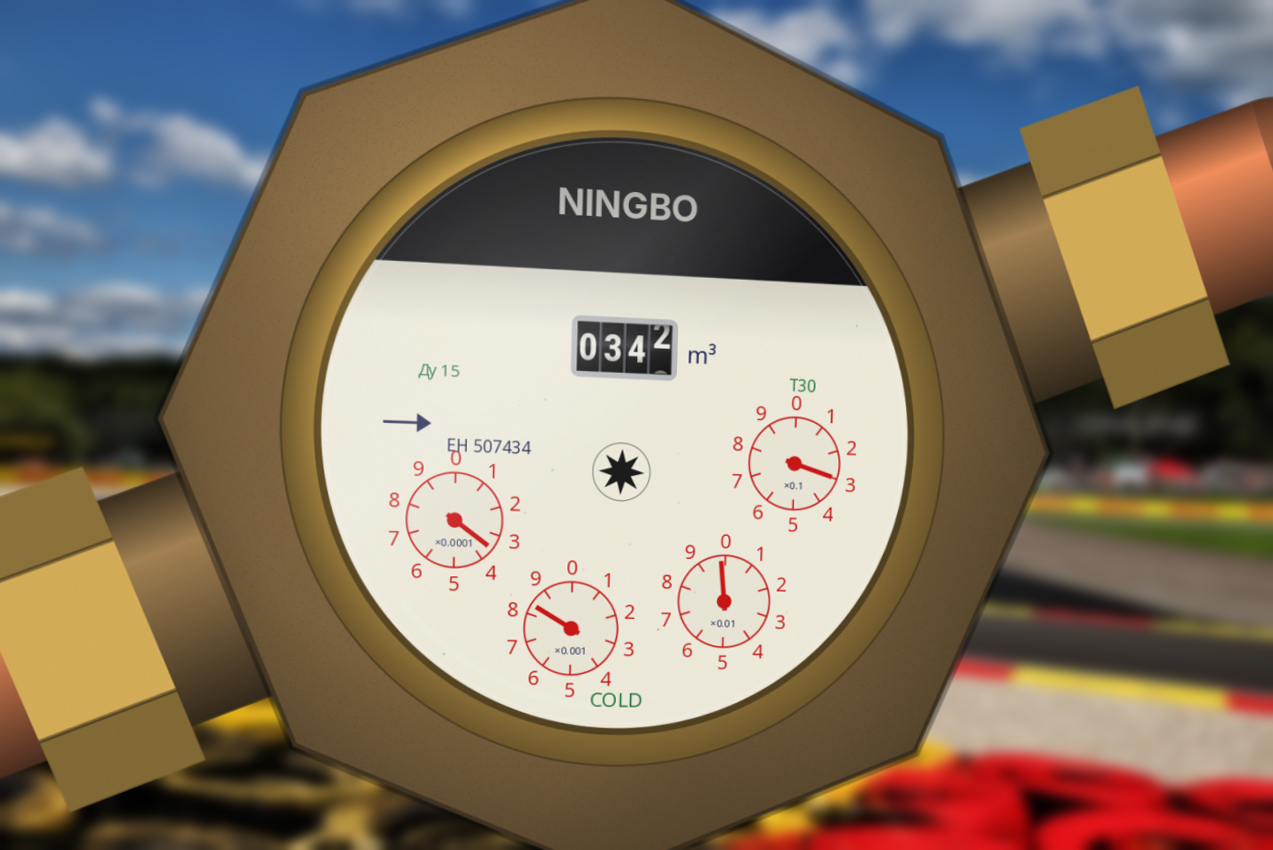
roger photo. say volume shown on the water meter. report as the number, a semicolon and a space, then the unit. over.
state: 342.2983; m³
